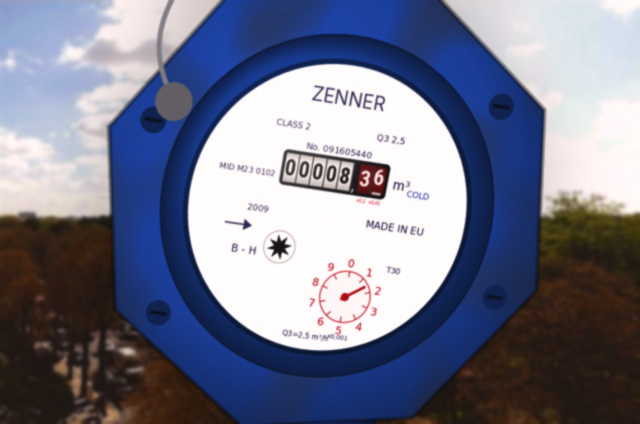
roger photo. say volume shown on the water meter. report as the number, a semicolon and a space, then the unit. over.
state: 8.361; m³
